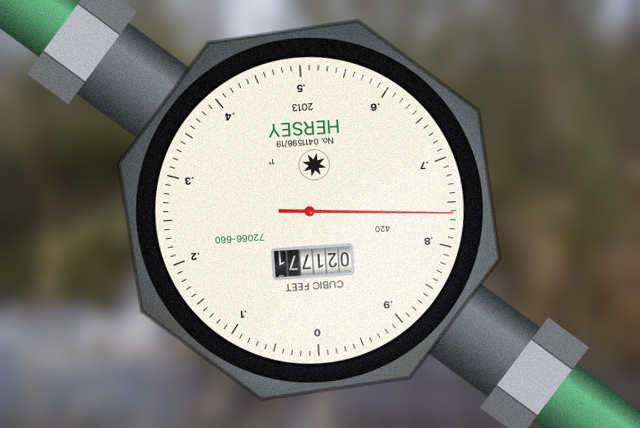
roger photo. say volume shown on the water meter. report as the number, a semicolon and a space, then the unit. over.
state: 21770.76; ft³
